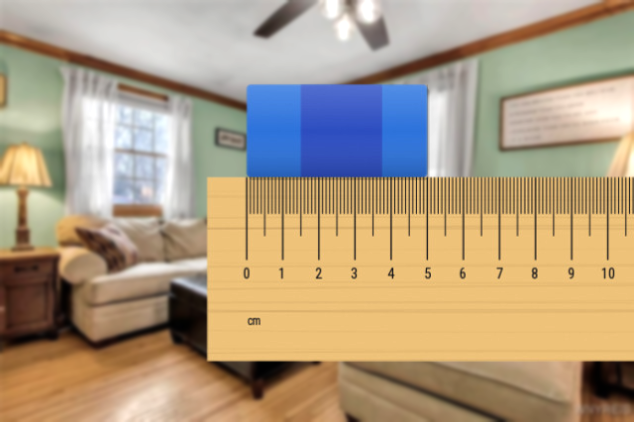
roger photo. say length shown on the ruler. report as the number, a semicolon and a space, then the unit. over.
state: 5; cm
